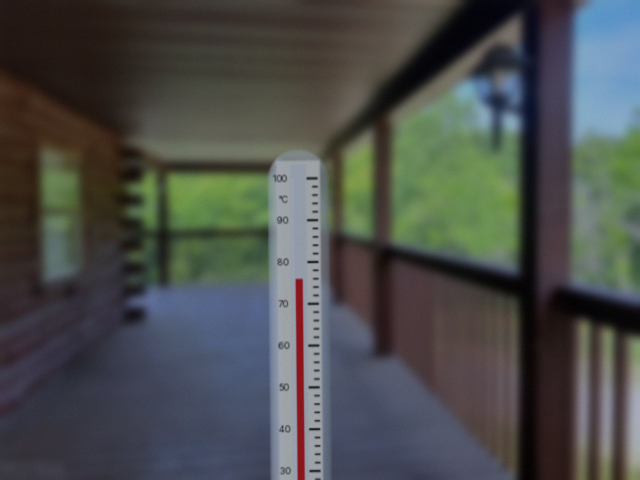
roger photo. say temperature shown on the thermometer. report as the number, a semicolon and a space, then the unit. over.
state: 76; °C
